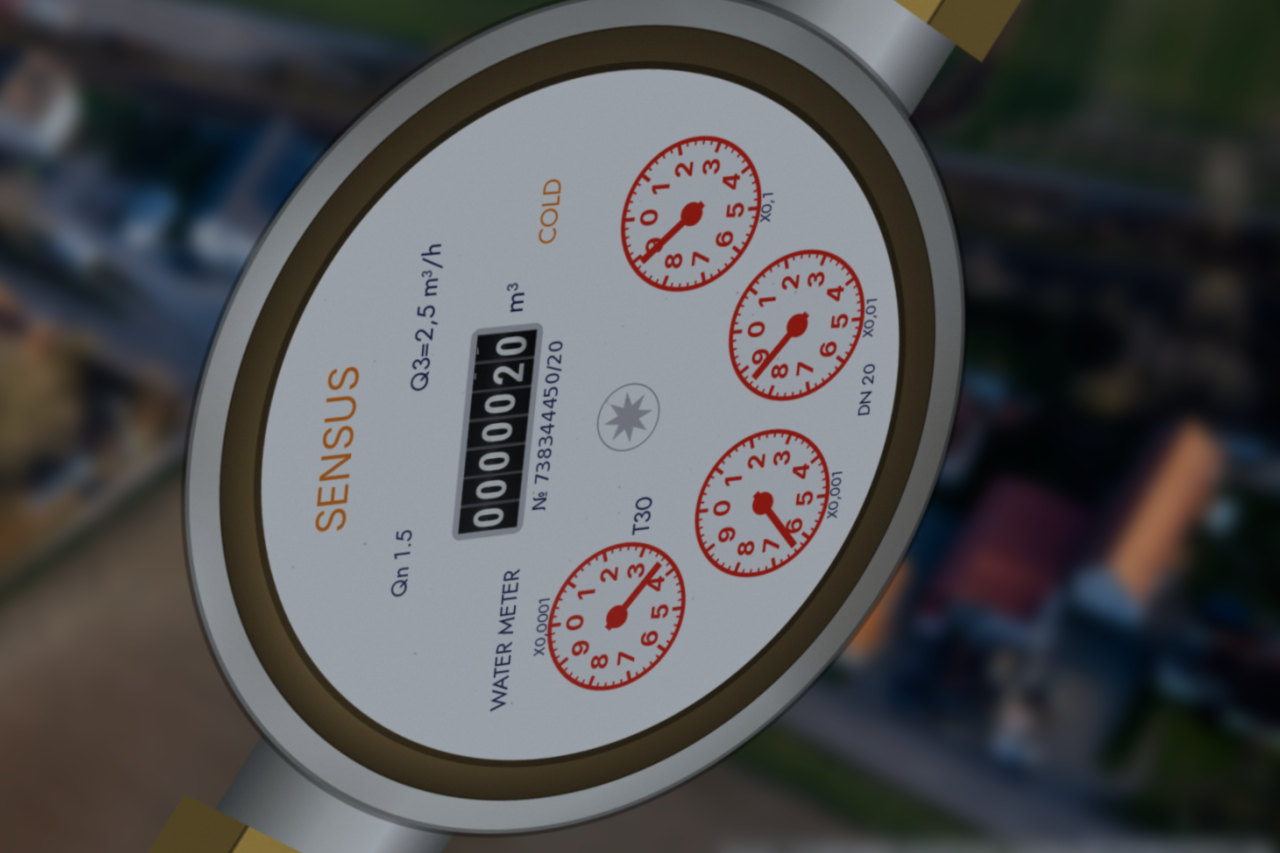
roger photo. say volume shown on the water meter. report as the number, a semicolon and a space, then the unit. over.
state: 19.8863; m³
